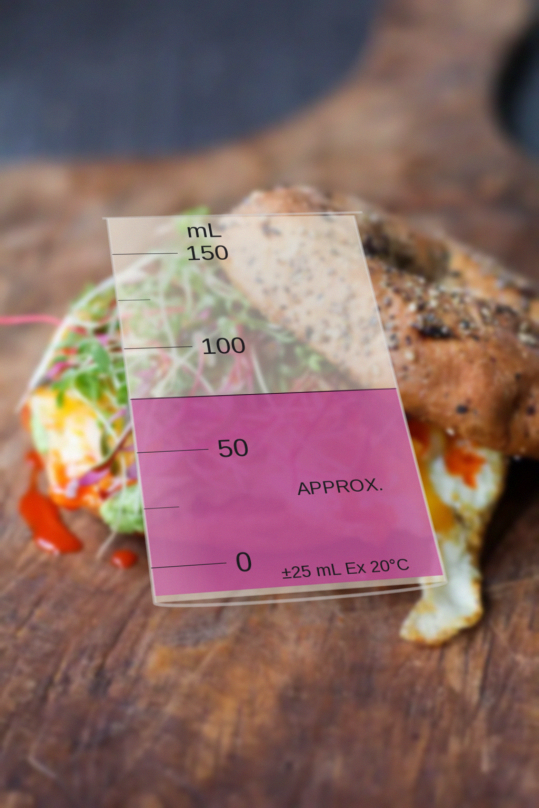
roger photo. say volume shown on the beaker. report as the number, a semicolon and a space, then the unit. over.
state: 75; mL
